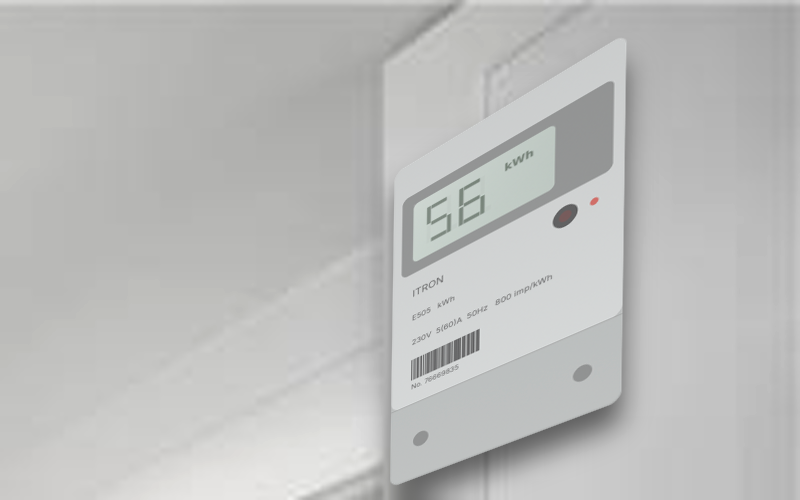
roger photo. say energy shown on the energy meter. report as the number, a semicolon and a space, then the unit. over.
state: 56; kWh
